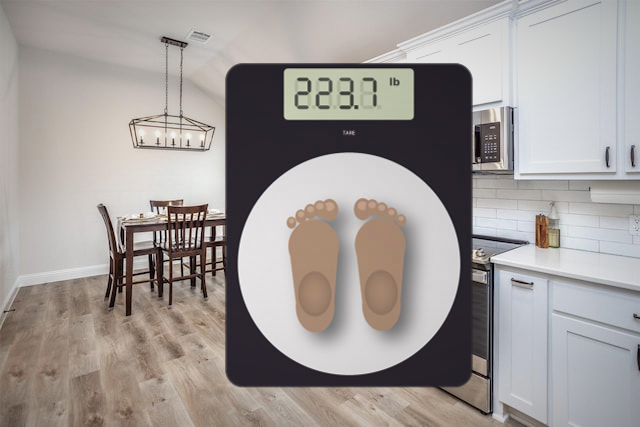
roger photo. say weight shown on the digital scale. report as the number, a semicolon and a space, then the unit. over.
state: 223.7; lb
